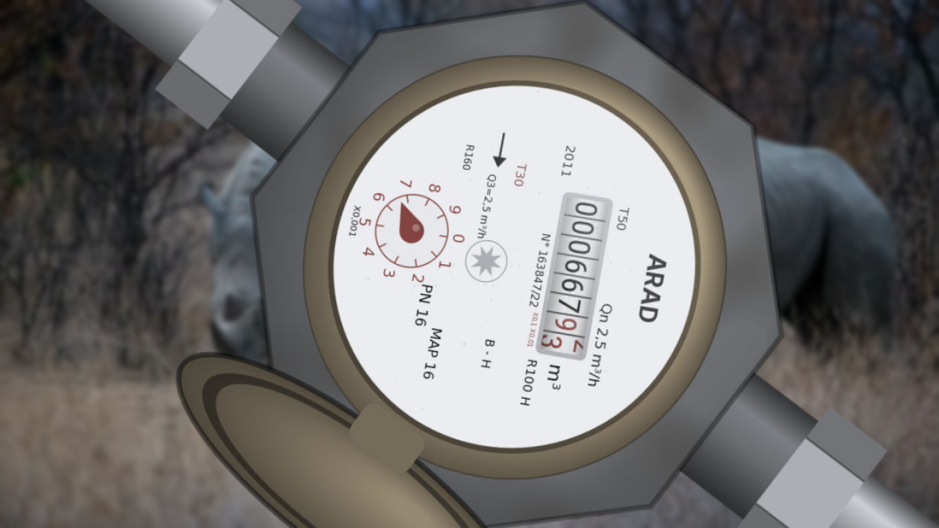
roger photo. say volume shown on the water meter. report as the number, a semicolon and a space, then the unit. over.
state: 667.926; m³
